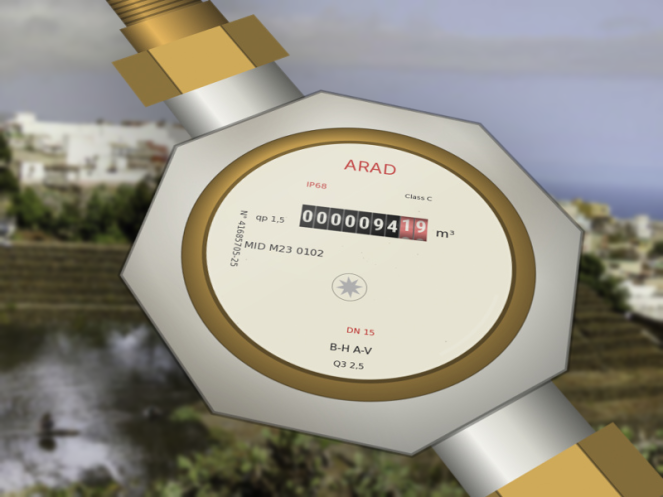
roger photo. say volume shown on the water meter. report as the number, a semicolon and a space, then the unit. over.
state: 94.19; m³
